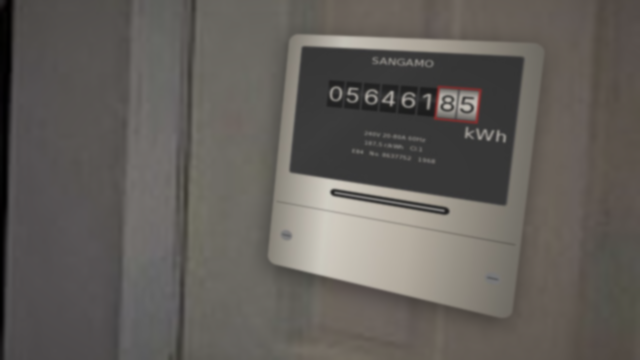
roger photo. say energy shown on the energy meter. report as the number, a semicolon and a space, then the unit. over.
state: 56461.85; kWh
